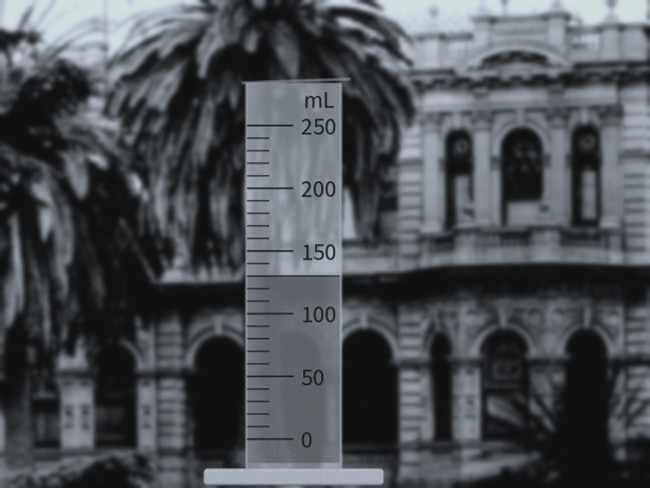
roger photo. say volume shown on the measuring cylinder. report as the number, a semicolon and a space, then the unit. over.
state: 130; mL
